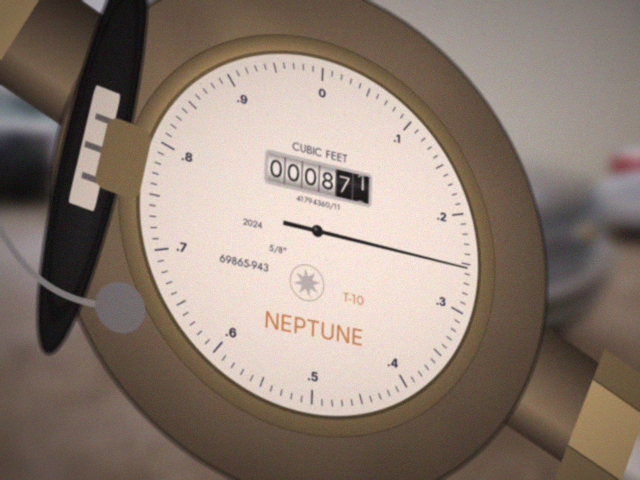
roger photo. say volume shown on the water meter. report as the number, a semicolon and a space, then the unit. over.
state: 871.25; ft³
